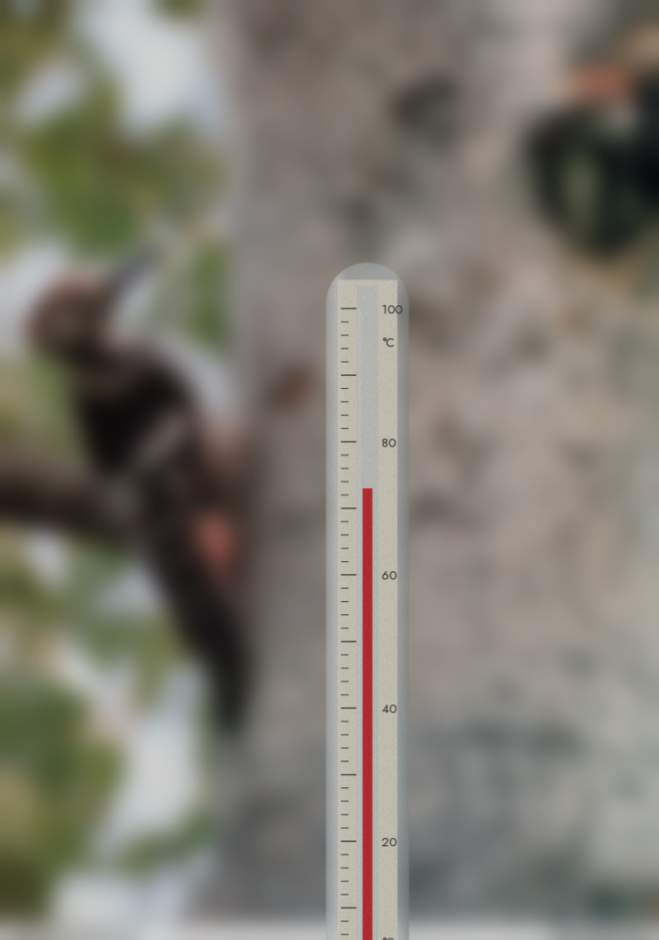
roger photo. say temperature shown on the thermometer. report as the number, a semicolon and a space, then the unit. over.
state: 73; °C
